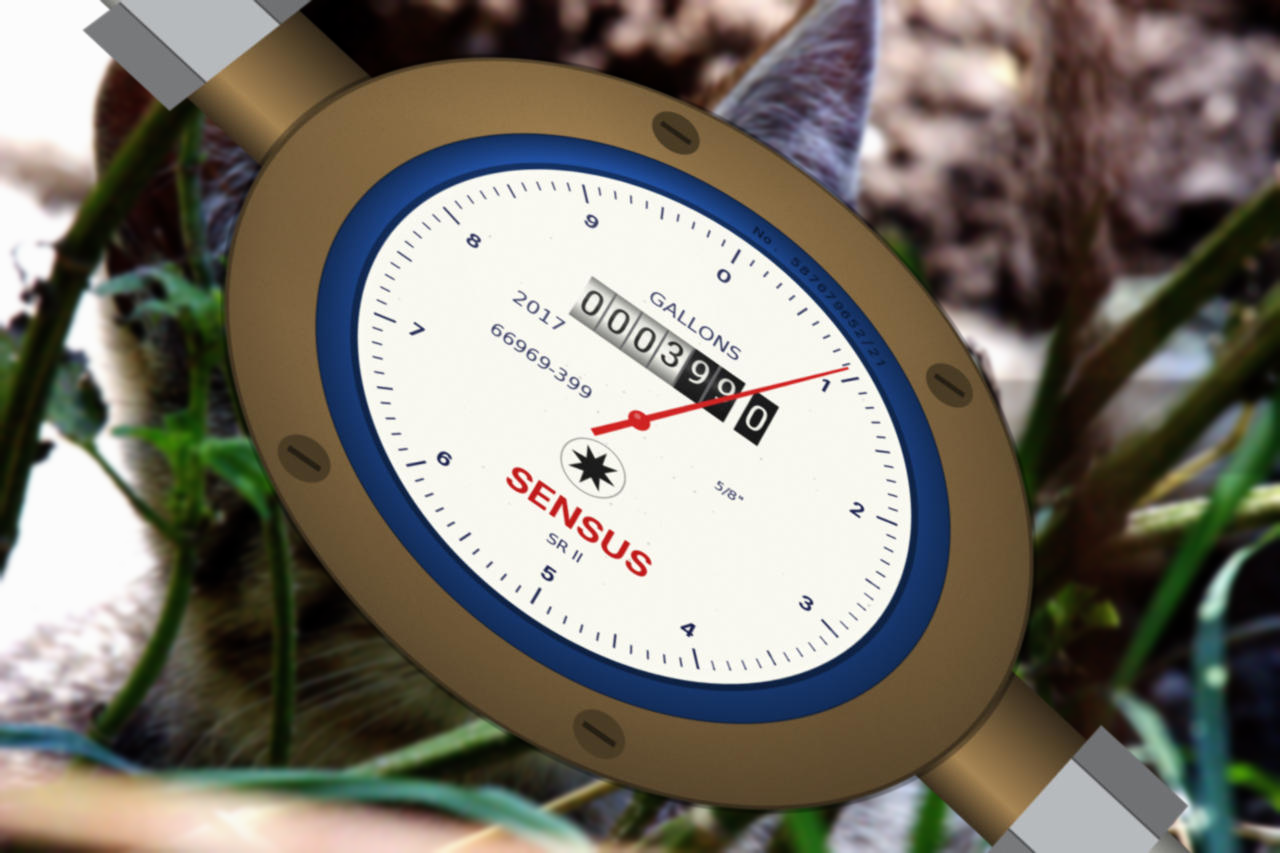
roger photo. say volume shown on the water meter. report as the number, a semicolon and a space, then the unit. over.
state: 3990.9; gal
